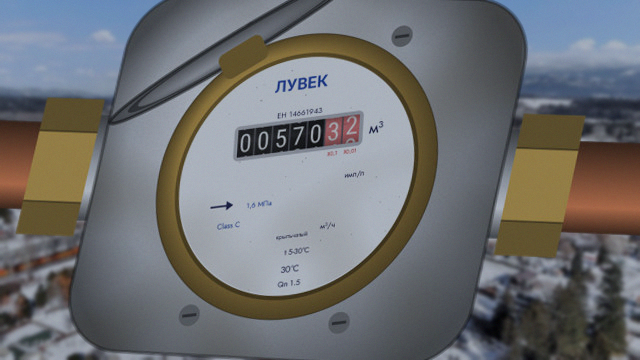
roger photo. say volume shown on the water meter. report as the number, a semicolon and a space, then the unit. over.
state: 570.32; m³
